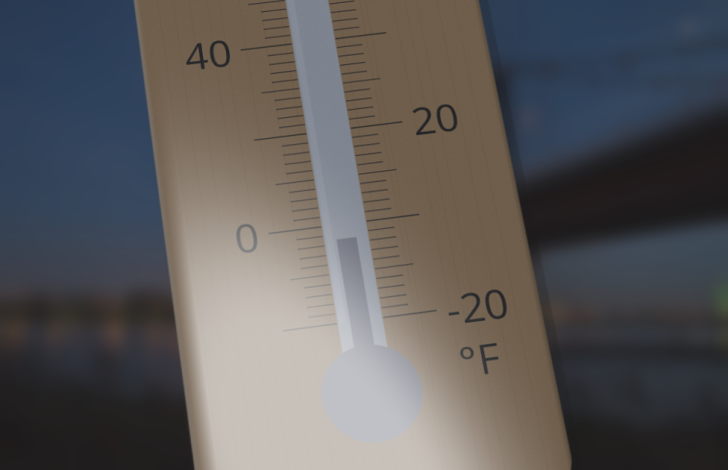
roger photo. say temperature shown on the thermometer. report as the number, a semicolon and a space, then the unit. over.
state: -3; °F
